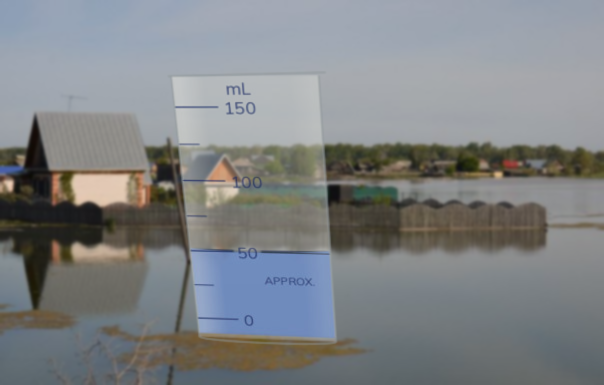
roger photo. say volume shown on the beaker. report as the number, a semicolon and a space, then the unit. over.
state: 50; mL
